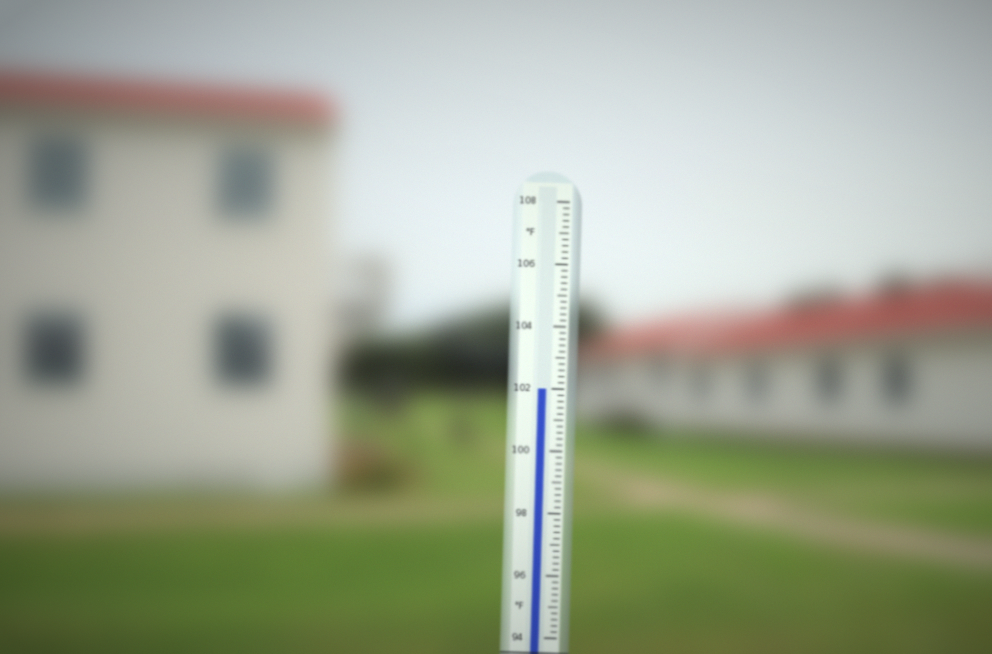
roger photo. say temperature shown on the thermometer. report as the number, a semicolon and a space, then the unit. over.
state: 102; °F
